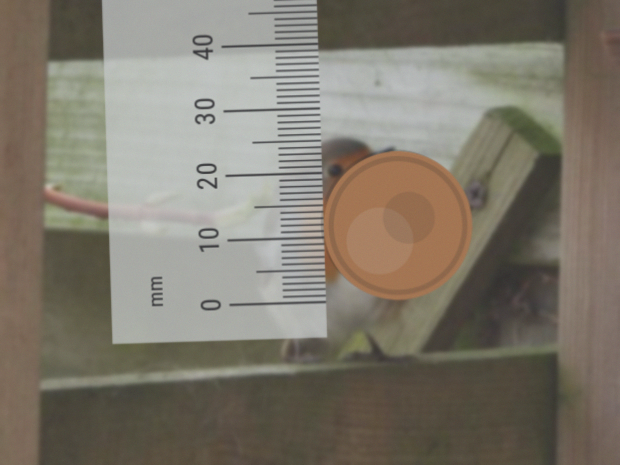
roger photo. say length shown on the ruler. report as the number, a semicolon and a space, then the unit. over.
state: 23; mm
